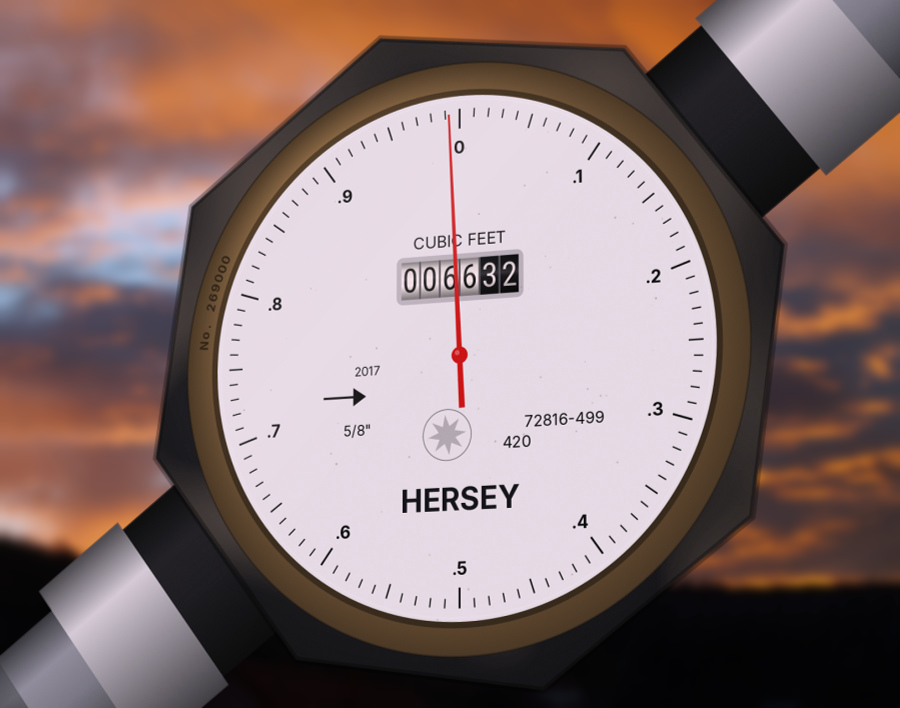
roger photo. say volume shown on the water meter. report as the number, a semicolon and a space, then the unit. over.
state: 6631.99; ft³
